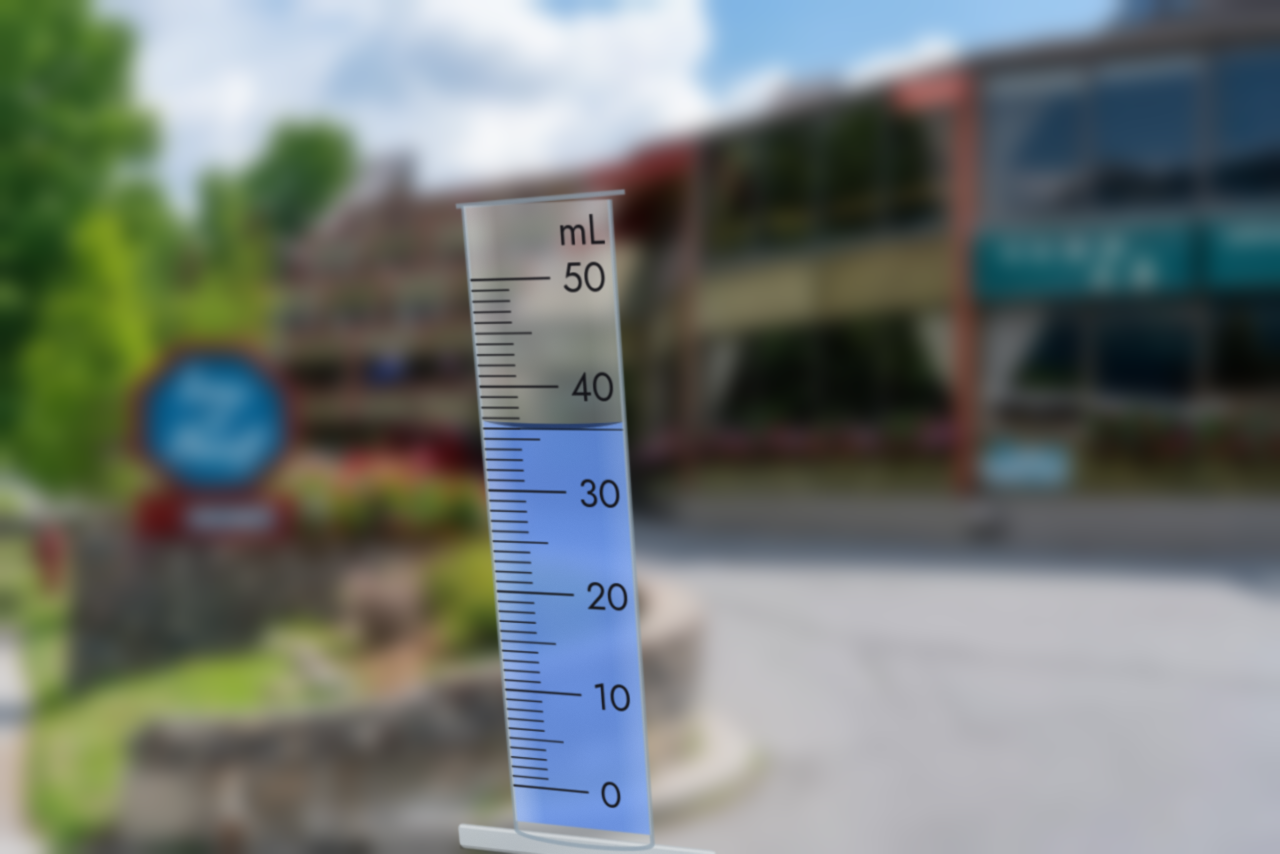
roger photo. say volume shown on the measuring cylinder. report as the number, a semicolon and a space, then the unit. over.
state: 36; mL
